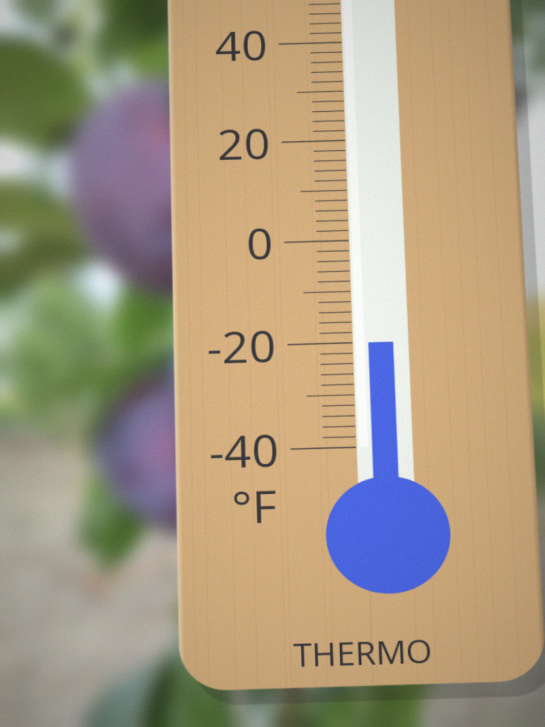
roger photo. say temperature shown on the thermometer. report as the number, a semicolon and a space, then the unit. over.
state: -20; °F
